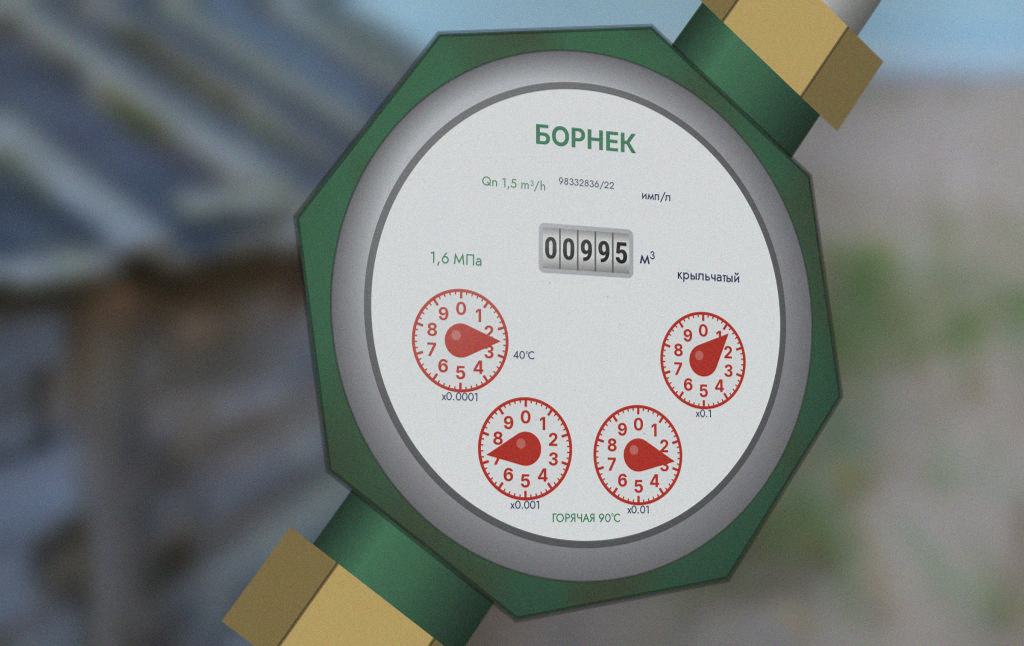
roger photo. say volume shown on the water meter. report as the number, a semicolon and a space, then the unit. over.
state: 995.1272; m³
